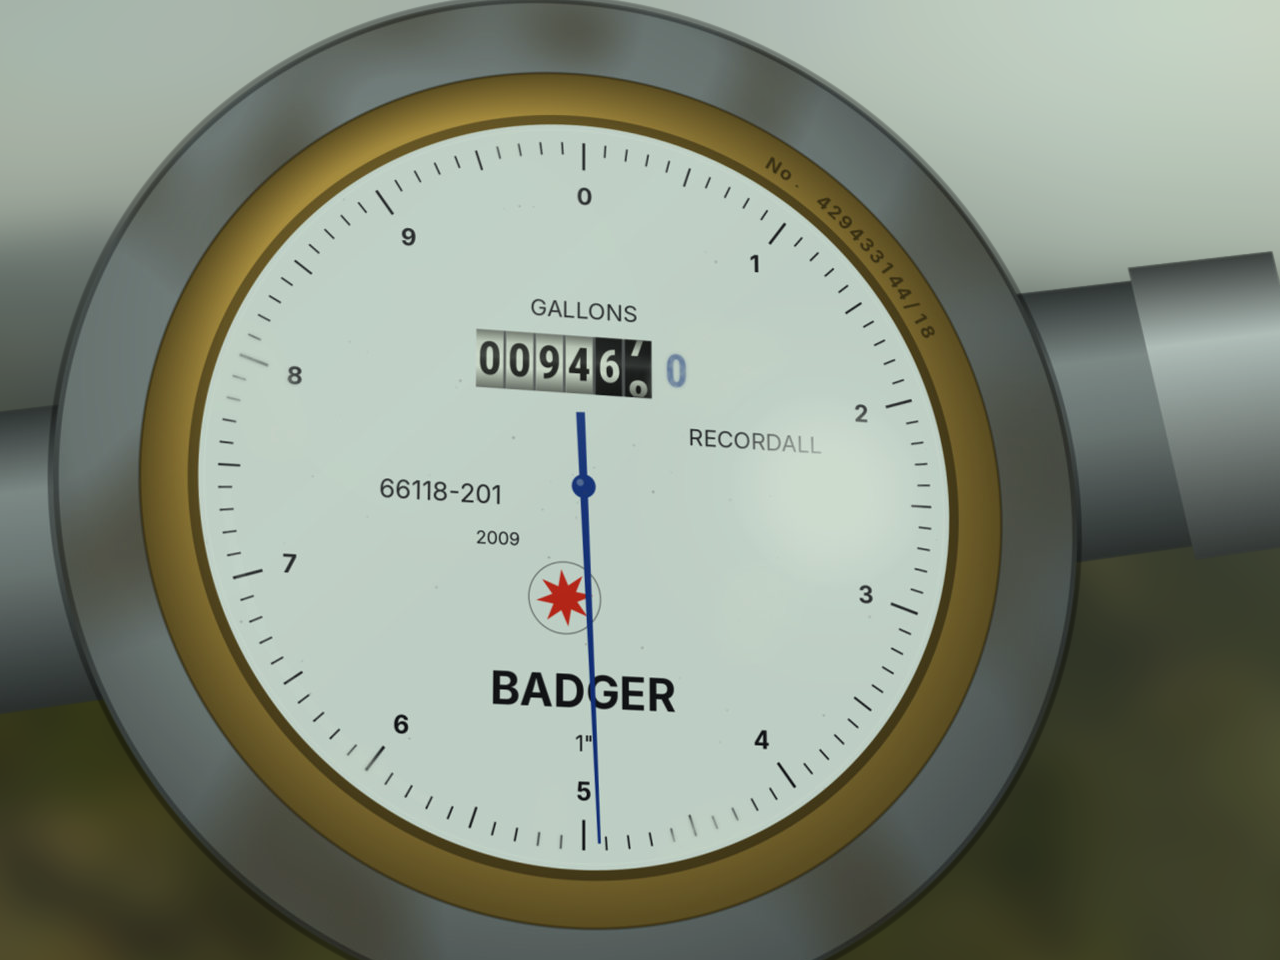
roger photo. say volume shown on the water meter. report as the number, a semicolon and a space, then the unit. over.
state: 94674.9; gal
